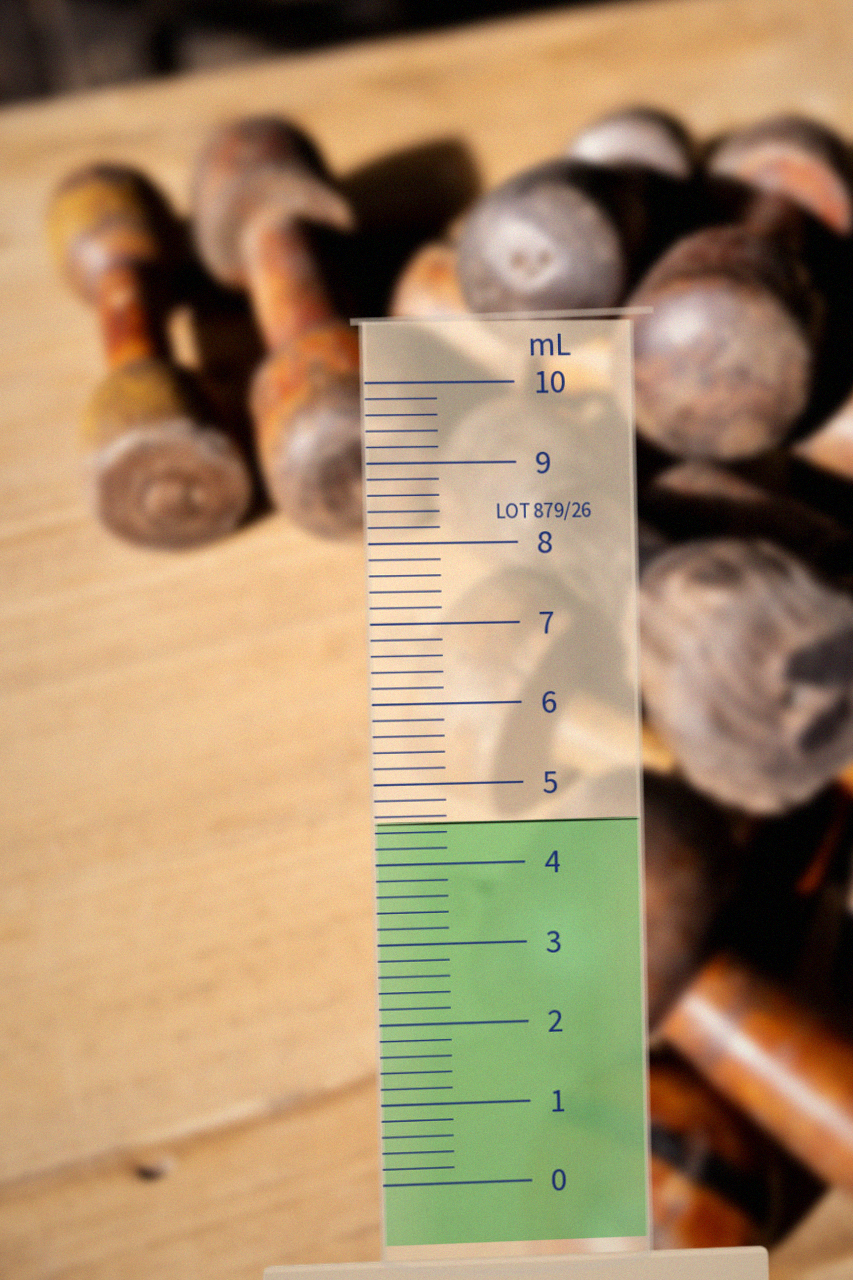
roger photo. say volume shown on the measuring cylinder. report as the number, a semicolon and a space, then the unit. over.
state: 4.5; mL
